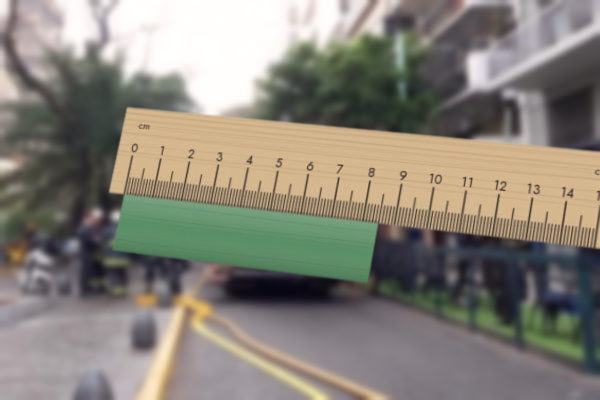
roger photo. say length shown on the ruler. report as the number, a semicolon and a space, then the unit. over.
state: 8.5; cm
